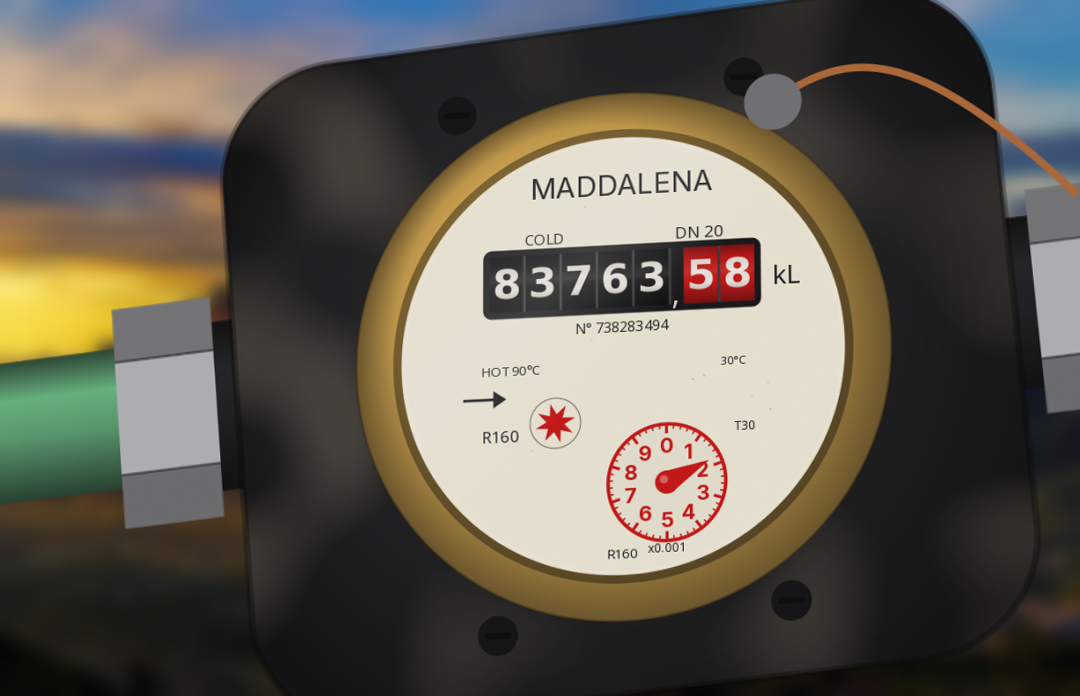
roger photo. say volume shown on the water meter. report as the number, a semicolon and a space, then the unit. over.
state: 83763.581; kL
